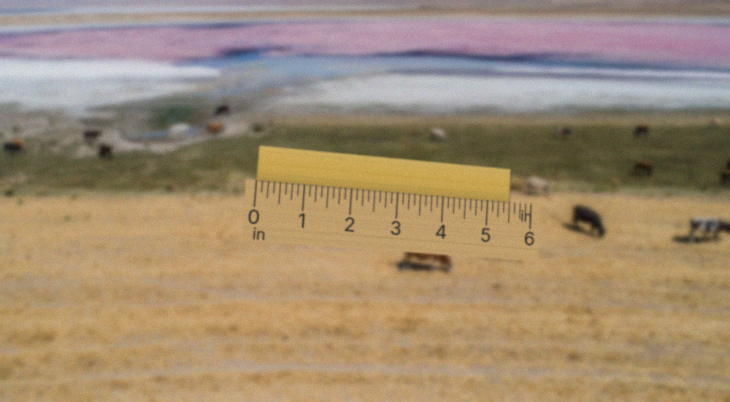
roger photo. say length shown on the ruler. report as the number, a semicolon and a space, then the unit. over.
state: 5.5; in
